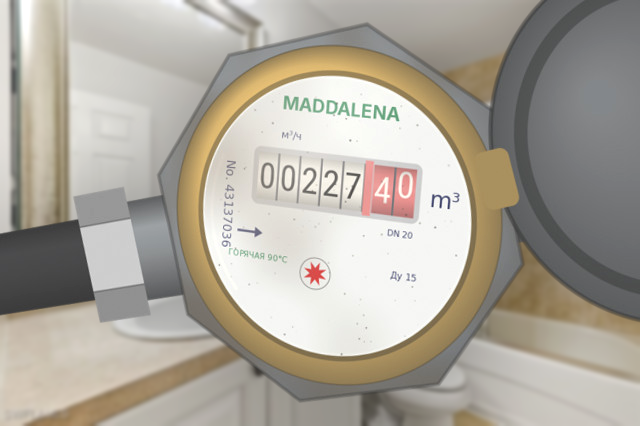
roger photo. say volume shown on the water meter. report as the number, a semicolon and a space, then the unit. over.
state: 227.40; m³
